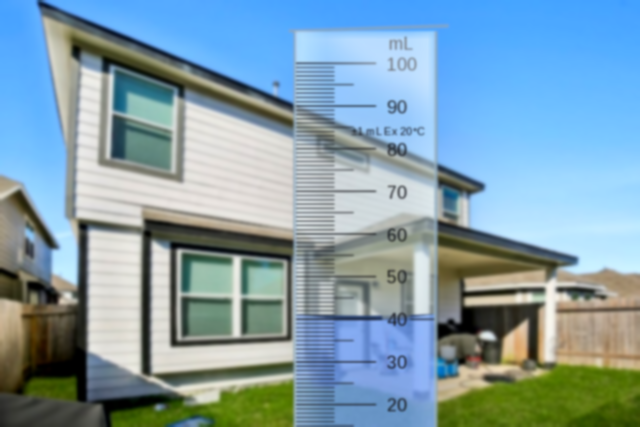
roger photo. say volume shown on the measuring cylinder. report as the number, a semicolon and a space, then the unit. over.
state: 40; mL
